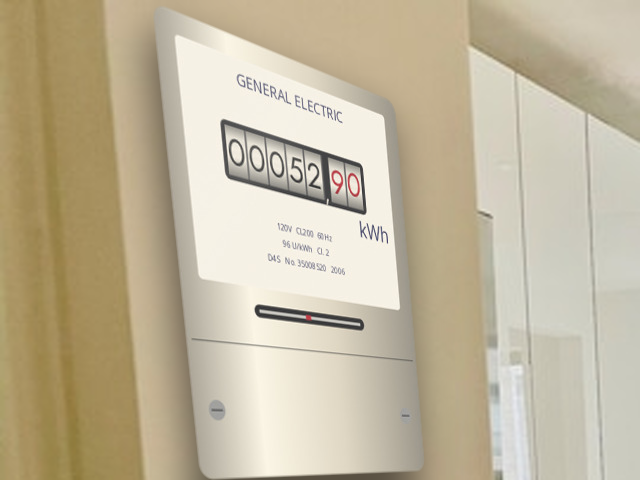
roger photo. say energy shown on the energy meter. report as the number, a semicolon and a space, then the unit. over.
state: 52.90; kWh
